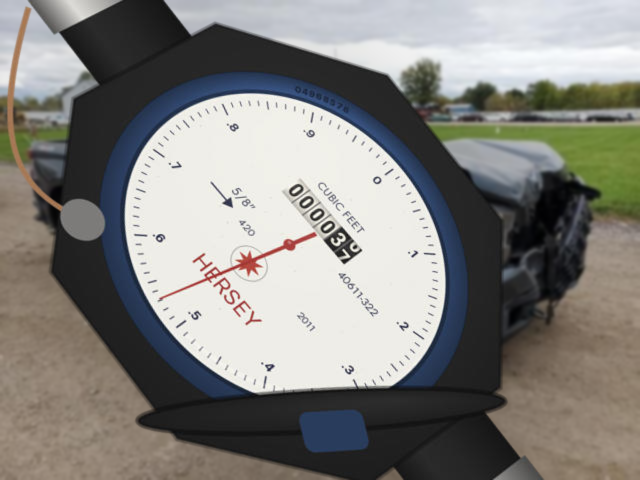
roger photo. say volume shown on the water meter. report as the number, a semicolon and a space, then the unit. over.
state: 36.53; ft³
